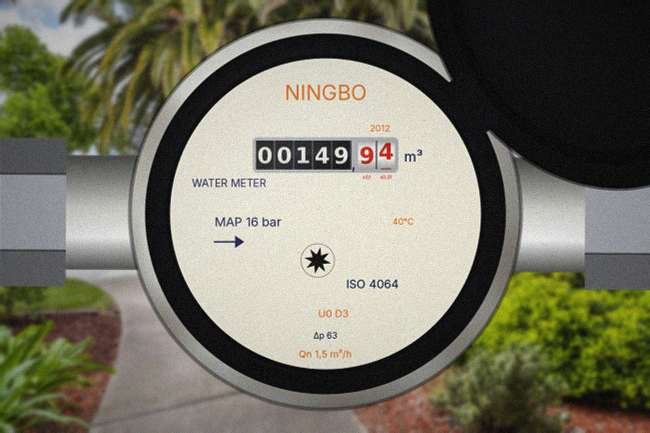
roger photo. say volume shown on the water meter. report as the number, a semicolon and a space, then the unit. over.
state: 149.94; m³
